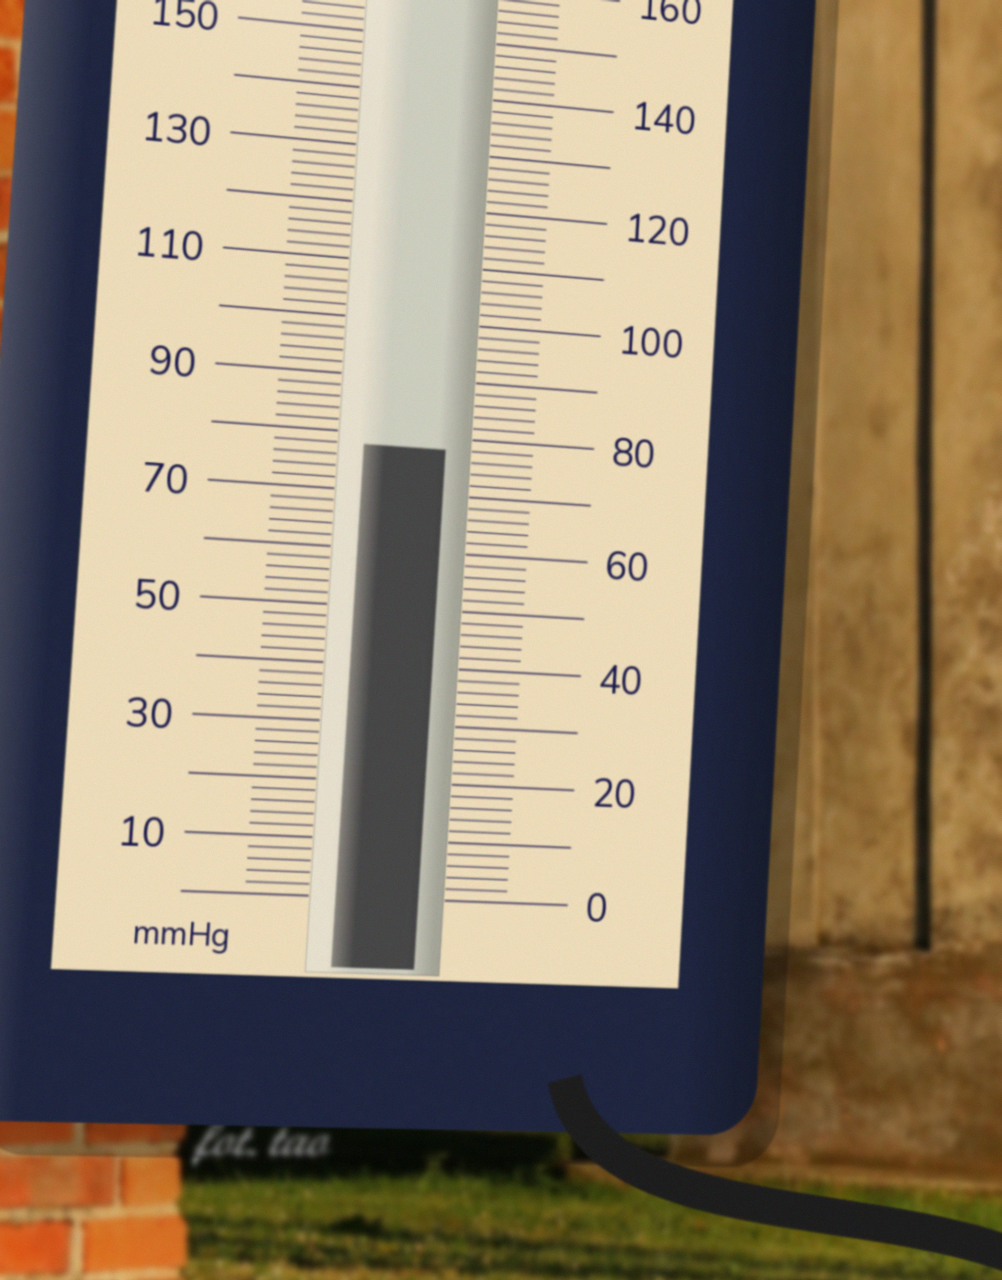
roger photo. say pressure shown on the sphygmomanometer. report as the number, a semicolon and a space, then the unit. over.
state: 78; mmHg
